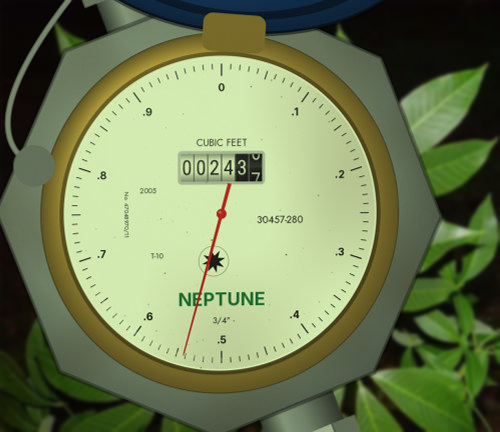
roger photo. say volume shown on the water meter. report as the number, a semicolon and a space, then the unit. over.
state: 2436.54; ft³
